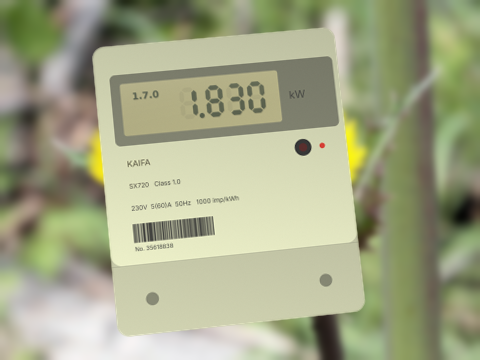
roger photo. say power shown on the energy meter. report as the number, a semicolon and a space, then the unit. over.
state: 1.830; kW
